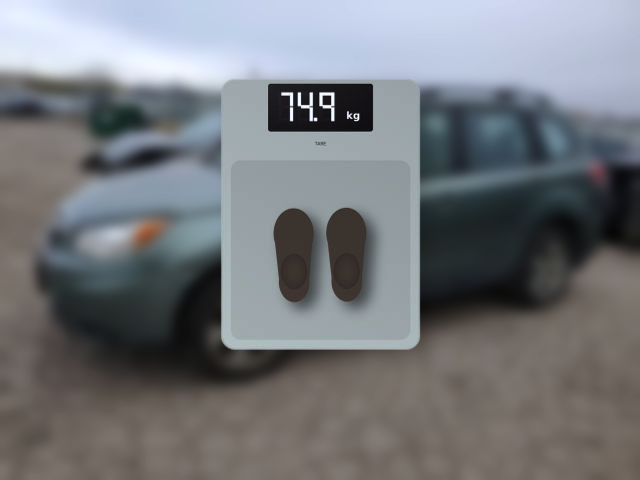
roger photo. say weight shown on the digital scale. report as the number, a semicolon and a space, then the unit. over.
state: 74.9; kg
